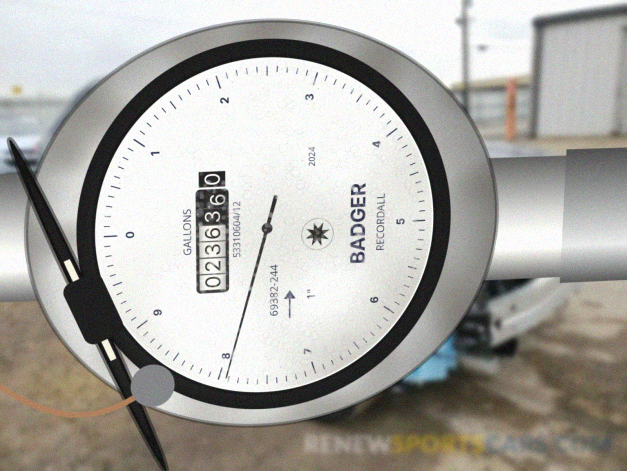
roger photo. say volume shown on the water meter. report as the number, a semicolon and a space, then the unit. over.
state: 236357.9; gal
